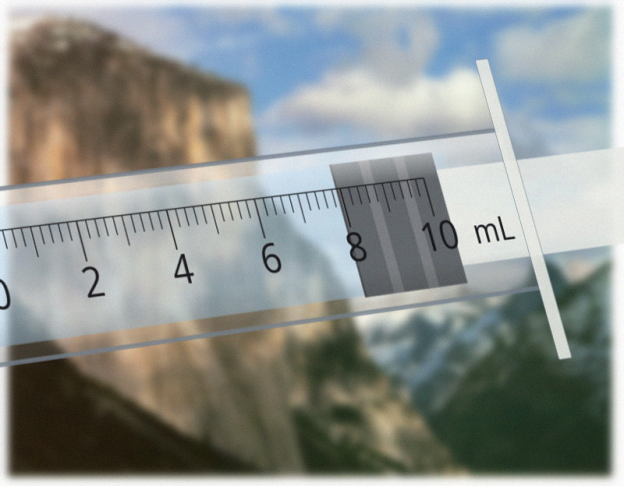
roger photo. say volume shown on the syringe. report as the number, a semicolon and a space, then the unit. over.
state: 7.9; mL
